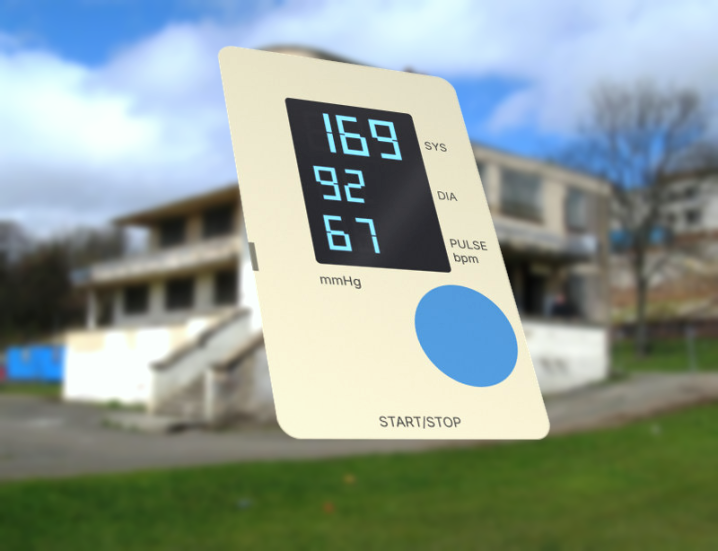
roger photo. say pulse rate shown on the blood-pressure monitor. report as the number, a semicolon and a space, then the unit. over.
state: 67; bpm
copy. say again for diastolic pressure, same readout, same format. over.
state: 92; mmHg
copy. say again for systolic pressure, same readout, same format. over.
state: 169; mmHg
